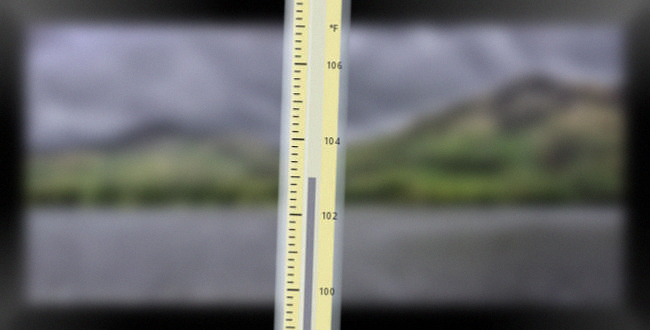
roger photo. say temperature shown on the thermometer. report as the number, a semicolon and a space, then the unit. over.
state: 103; °F
